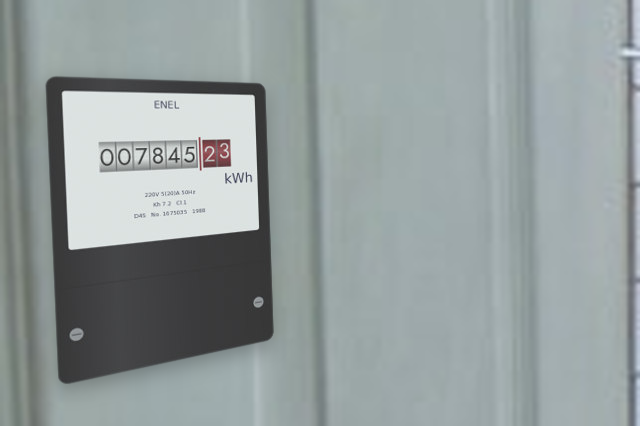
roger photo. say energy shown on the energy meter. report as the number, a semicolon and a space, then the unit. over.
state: 7845.23; kWh
